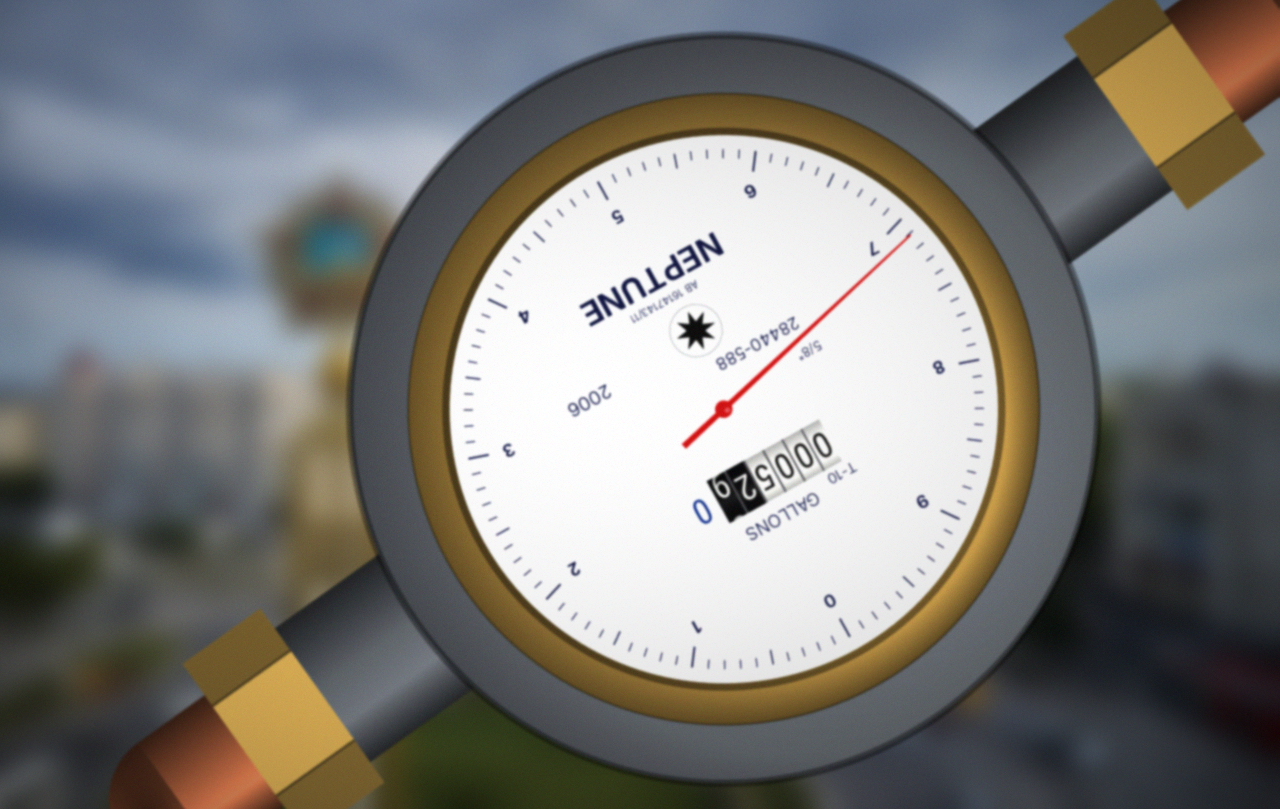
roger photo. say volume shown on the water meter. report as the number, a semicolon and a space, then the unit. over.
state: 5287.1; gal
